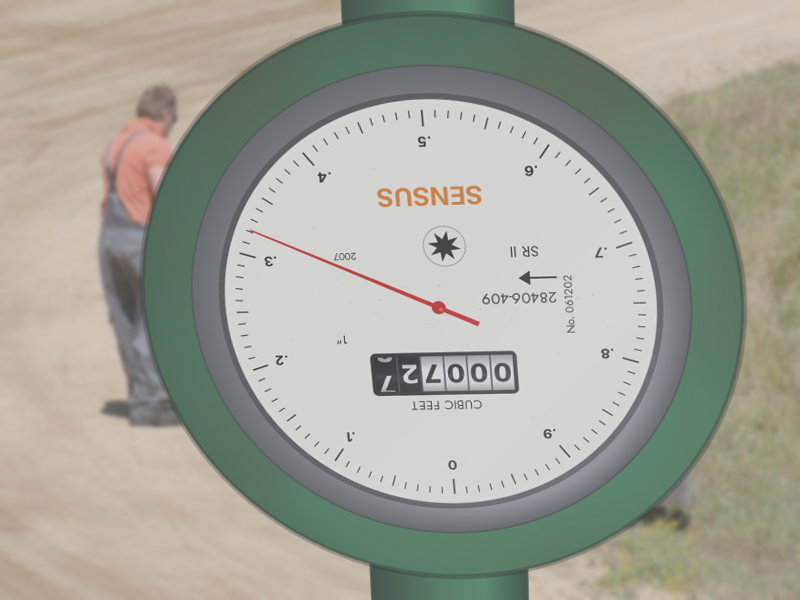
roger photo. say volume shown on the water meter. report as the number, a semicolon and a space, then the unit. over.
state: 727.32; ft³
